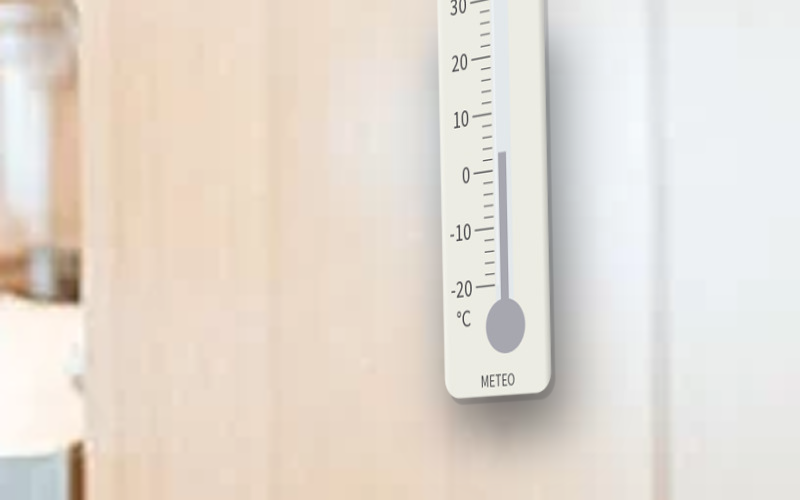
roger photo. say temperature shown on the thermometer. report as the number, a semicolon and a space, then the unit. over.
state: 3; °C
